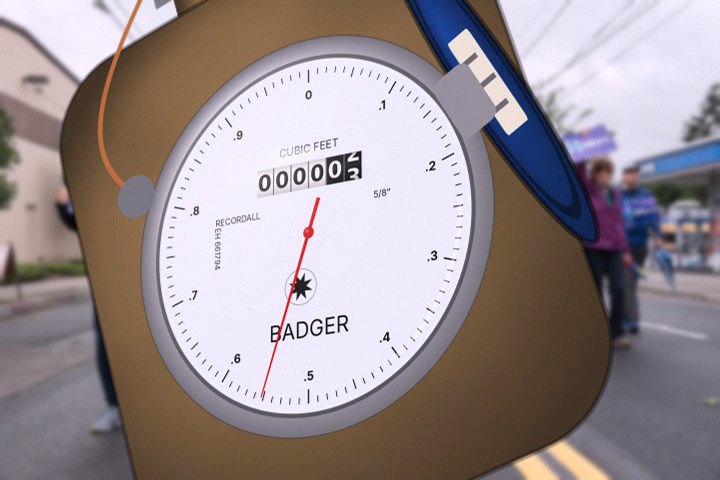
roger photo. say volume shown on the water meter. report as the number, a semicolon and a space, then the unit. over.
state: 2.55; ft³
